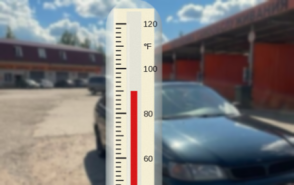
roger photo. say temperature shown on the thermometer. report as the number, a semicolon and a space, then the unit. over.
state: 90; °F
